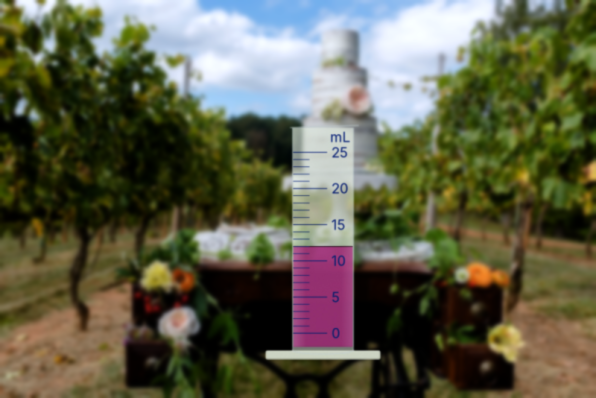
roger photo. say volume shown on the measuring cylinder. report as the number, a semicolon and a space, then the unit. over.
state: 12; mL
